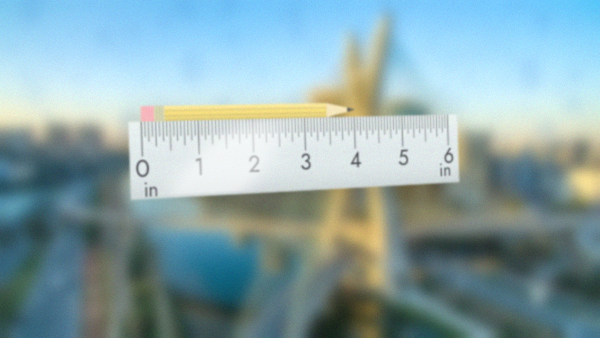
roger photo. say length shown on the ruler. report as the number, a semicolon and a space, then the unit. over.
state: 4; in
